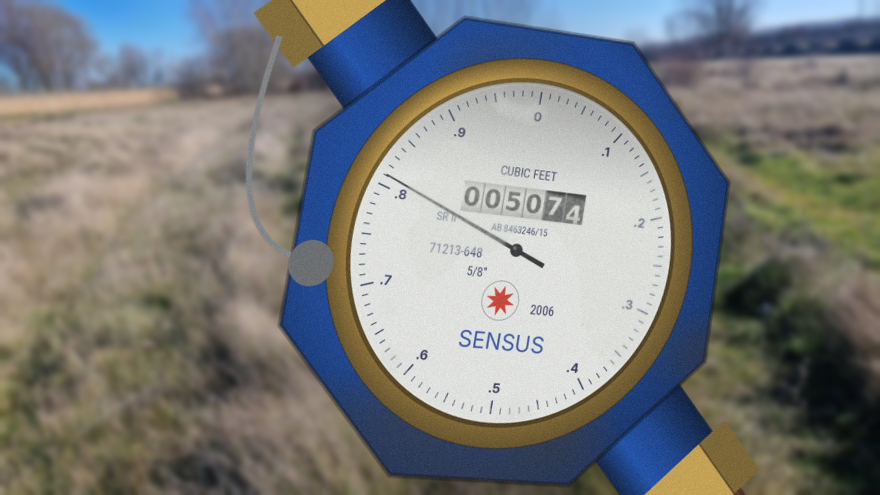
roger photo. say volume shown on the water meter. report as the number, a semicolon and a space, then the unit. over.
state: 5073.81; ft³
